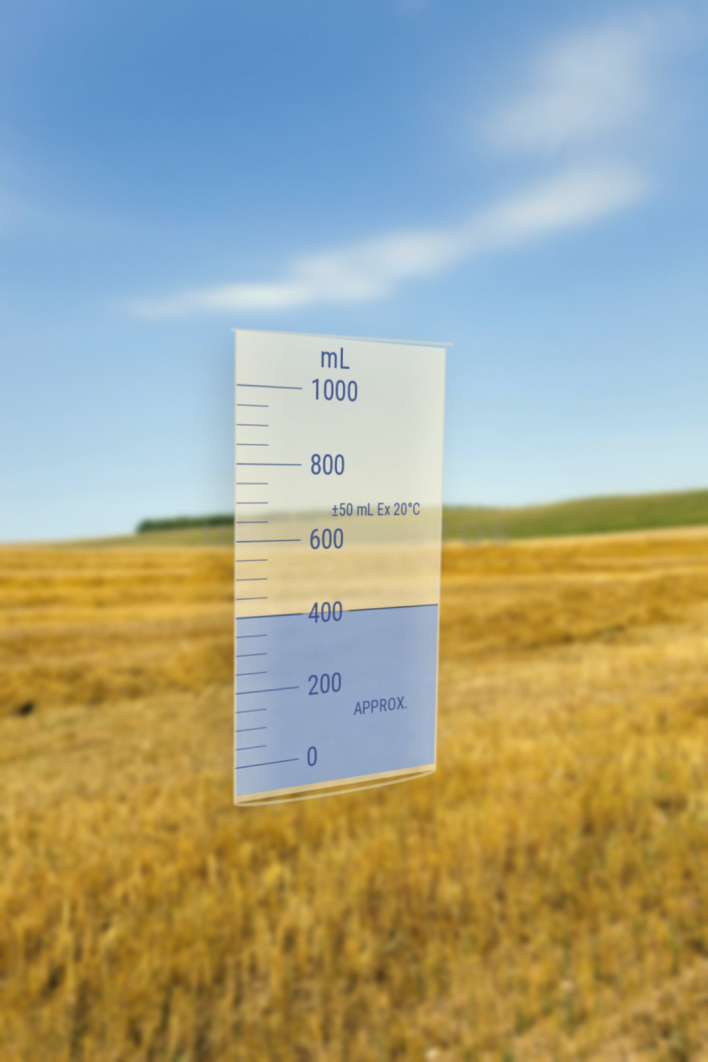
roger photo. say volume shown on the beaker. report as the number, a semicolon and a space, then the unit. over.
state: 400; mL
